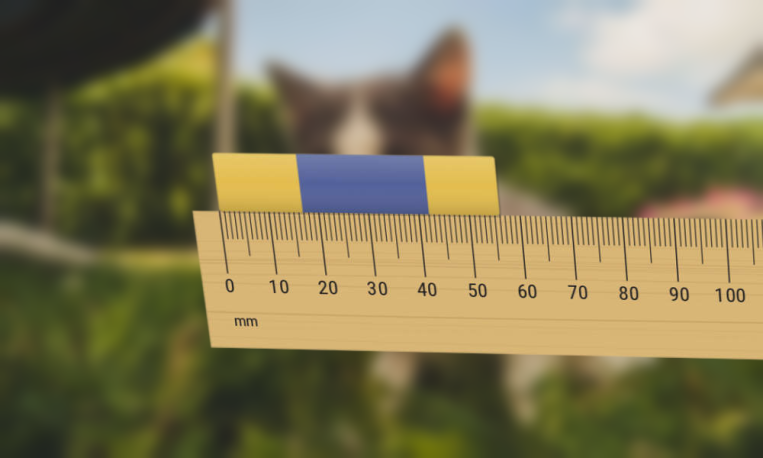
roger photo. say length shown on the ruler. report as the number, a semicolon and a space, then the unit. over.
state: 56; mm
